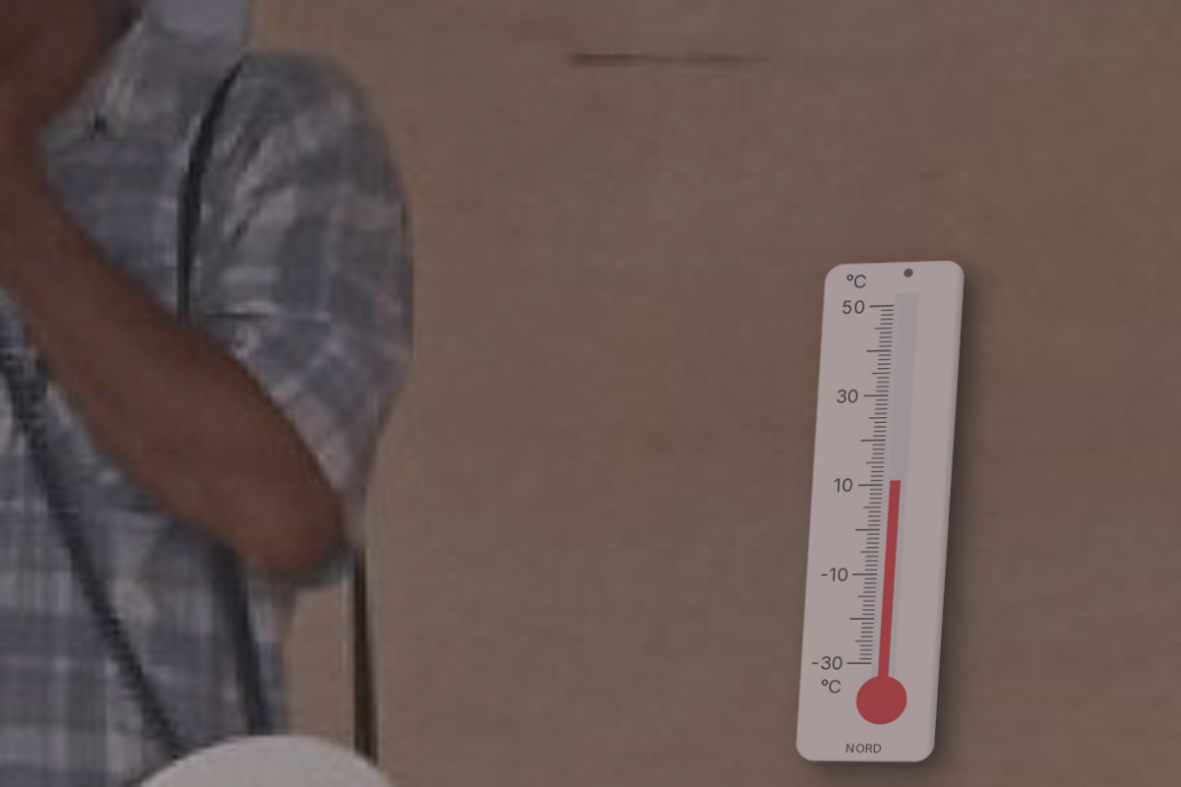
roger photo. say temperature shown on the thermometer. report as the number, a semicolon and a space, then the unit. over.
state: 11; °C
